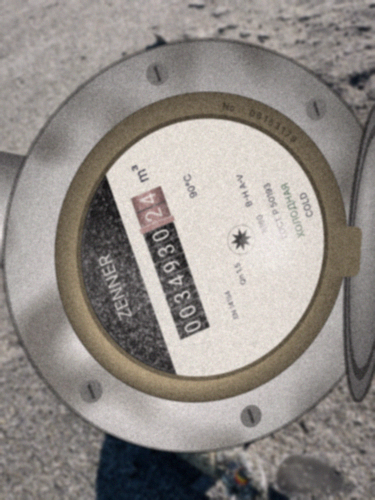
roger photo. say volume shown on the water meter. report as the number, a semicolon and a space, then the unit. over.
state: 34930.24; m³
